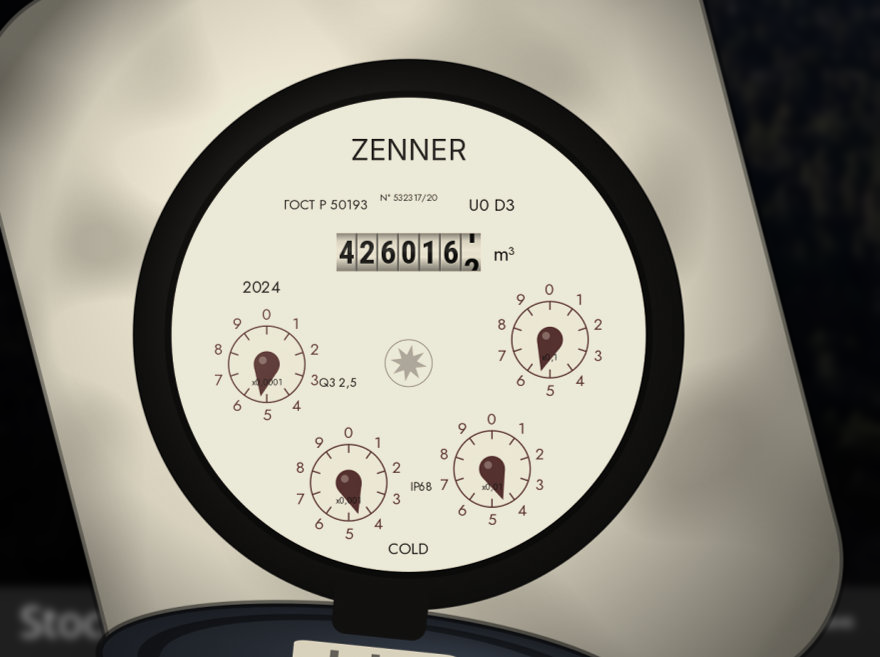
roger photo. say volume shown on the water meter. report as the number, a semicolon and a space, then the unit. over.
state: 4260161.5445; m³
